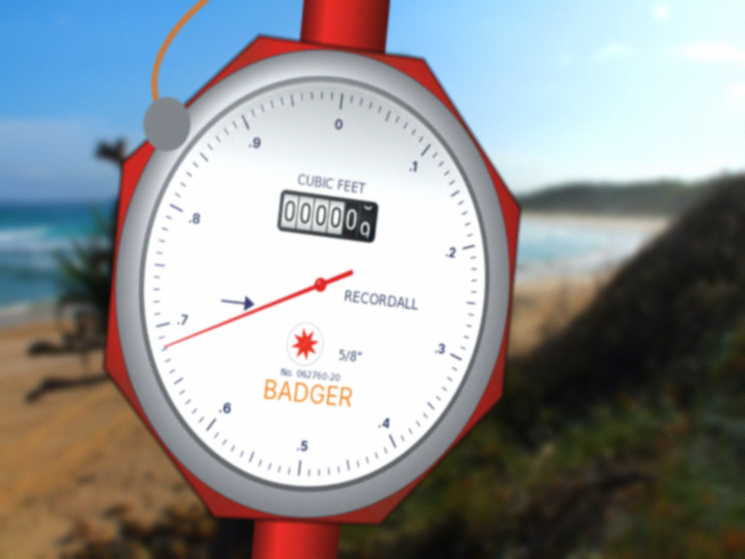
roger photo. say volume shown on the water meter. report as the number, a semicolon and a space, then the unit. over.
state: 8.68; ft³
